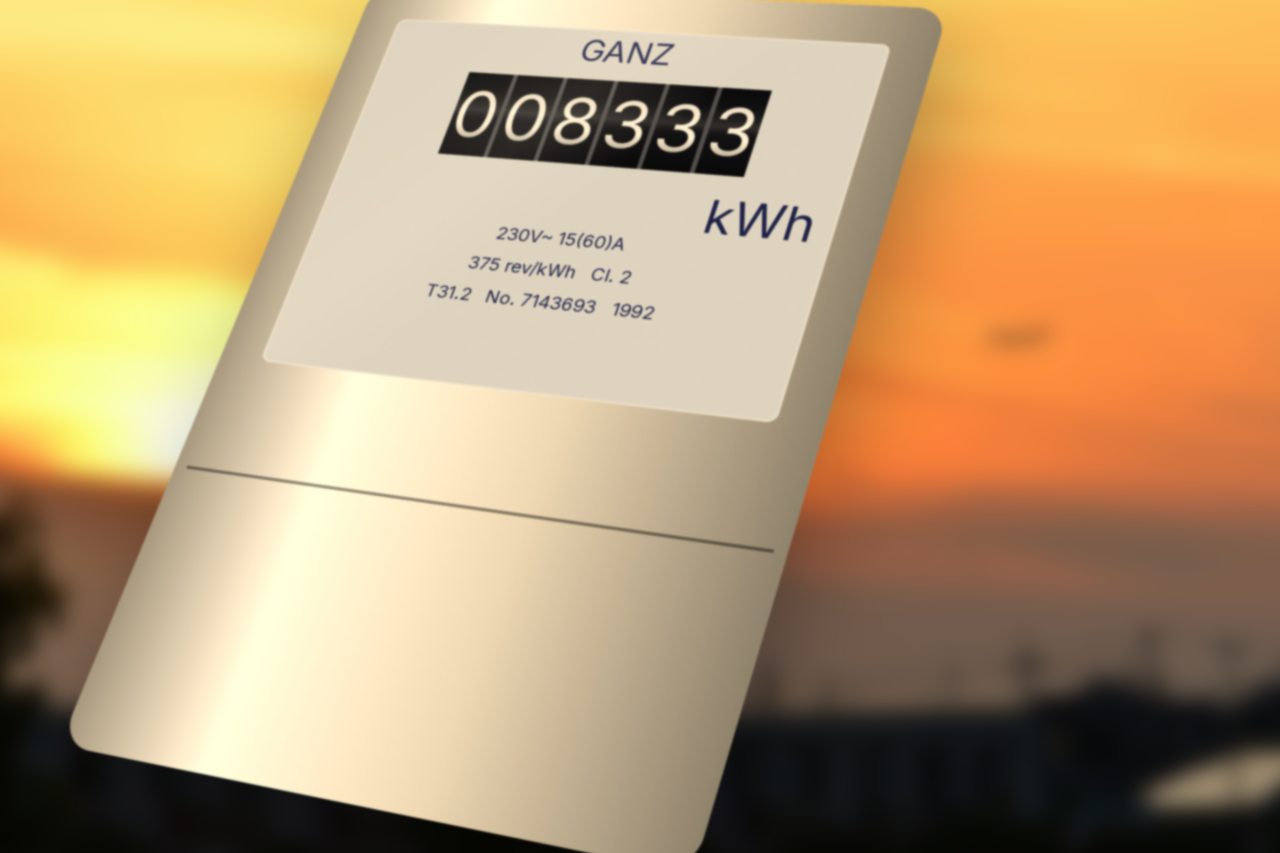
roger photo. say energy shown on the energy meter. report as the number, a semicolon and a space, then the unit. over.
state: 8333; kWh
